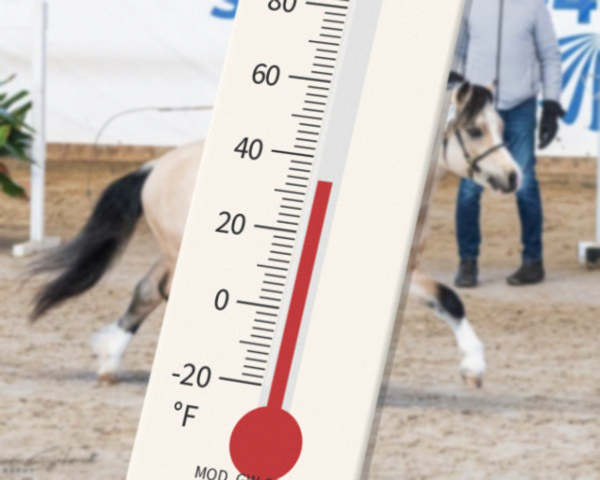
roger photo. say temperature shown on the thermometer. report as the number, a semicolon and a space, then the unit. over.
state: 34; °F
